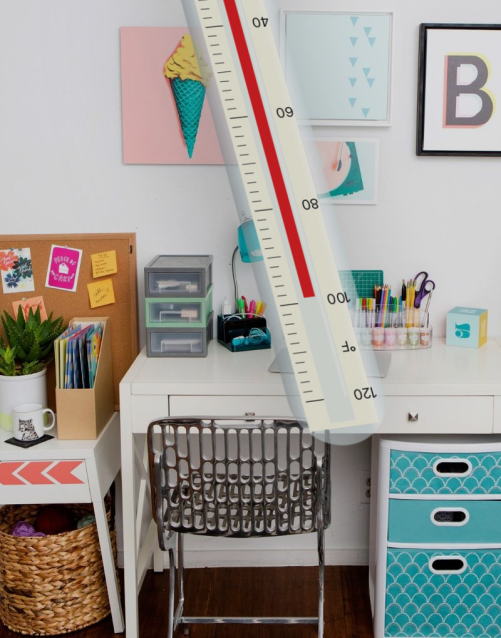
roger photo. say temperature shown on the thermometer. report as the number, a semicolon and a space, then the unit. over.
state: 99; °F
